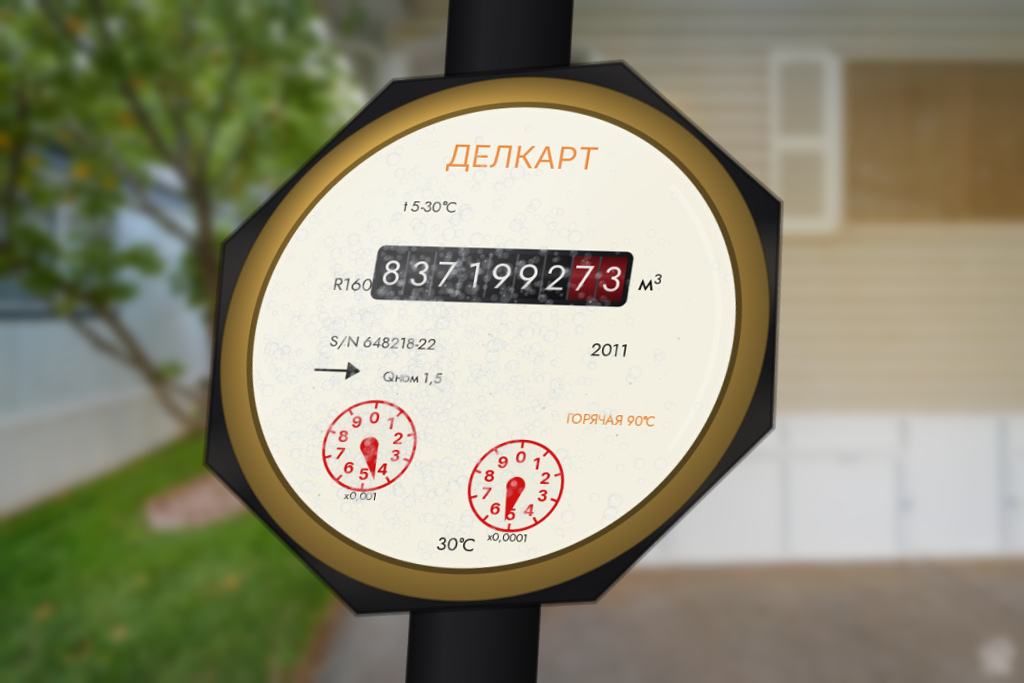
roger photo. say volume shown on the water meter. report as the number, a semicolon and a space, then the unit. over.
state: 8371992.7345; m³
